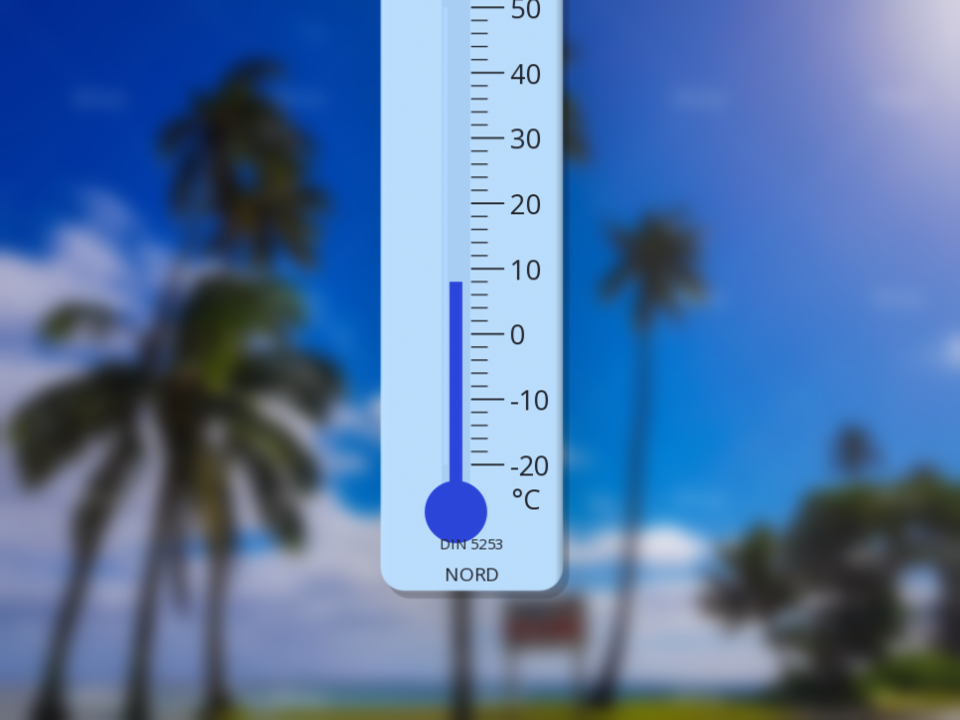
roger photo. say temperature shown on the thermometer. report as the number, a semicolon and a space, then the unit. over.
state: 8; °C
